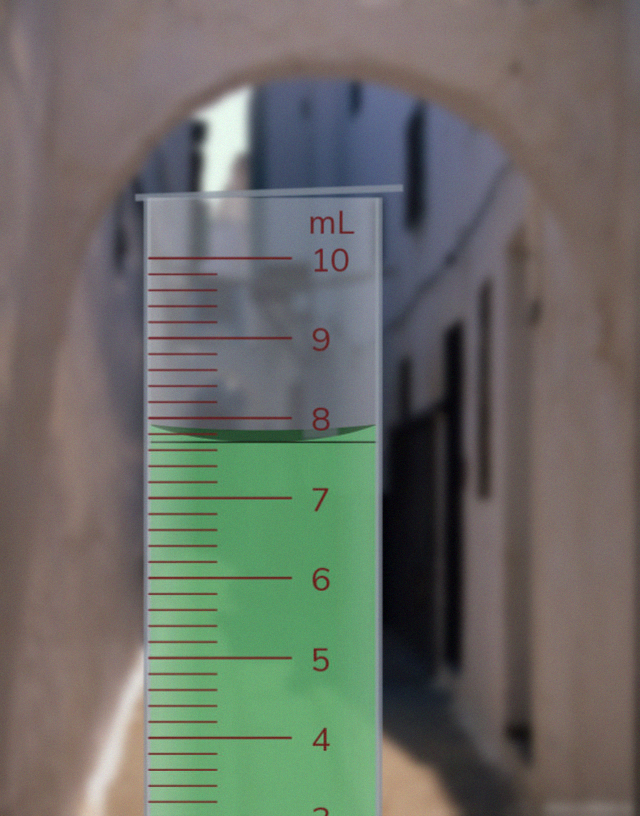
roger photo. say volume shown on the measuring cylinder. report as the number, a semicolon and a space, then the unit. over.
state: 7.7; mL
